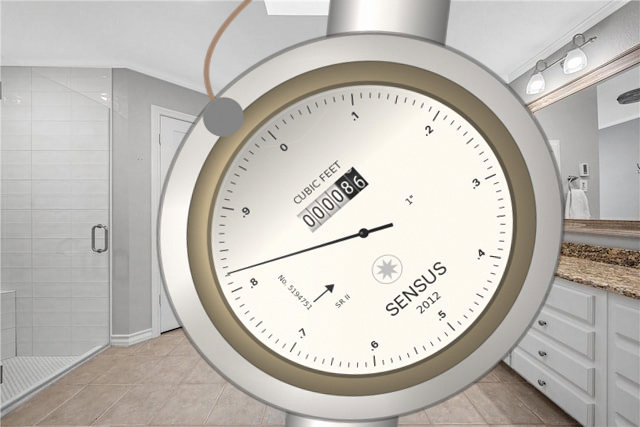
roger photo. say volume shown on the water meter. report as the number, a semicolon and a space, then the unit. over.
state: 85.82; ft³
